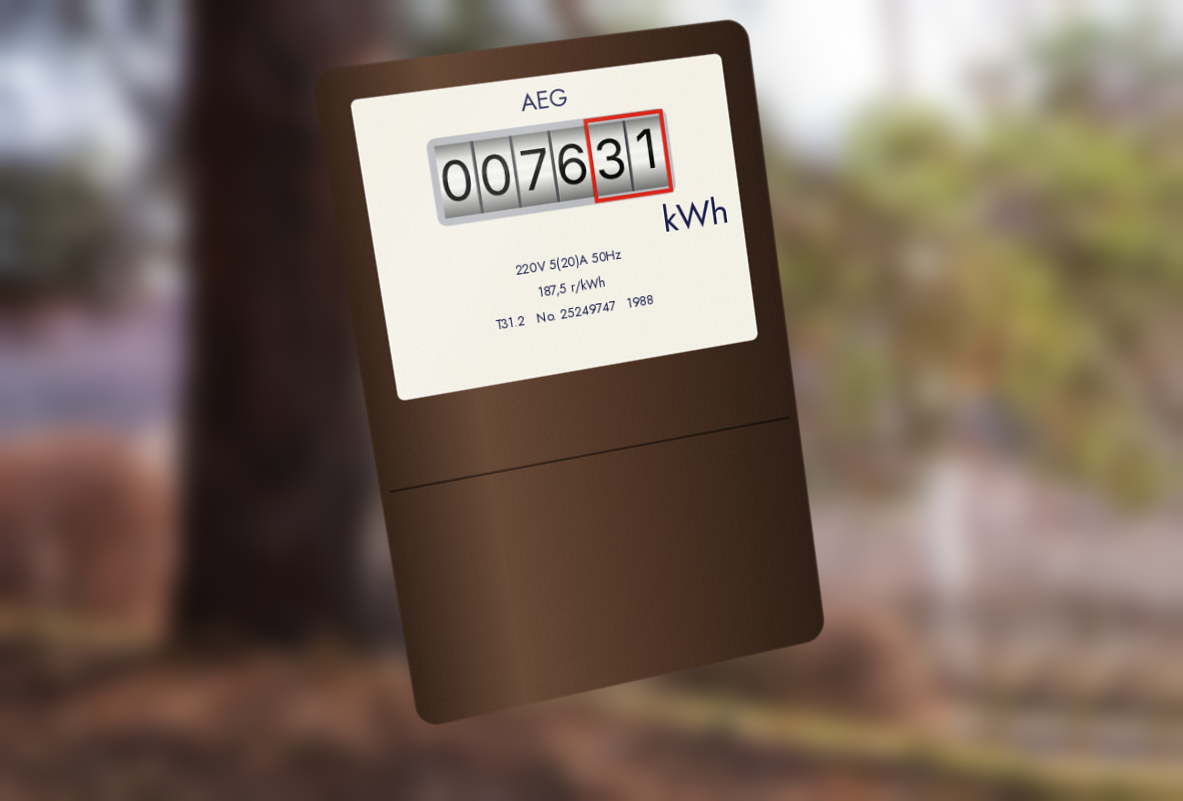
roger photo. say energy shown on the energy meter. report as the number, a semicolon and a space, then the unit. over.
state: 76.31; kWh
